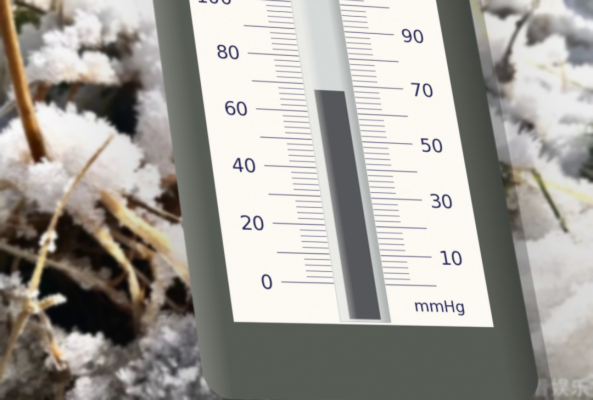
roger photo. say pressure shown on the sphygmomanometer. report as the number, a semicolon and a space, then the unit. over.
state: 68; mmHg
